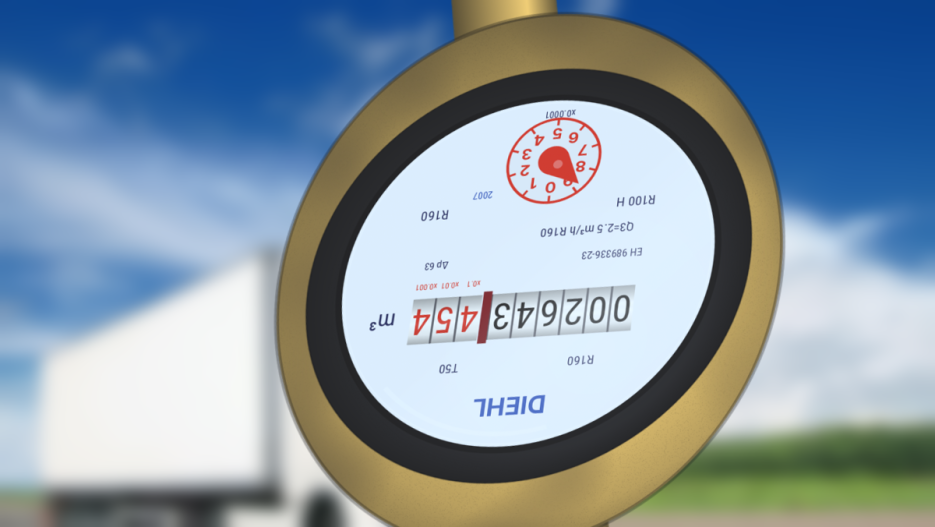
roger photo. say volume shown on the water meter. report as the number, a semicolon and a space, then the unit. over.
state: 2643.4548; m³
